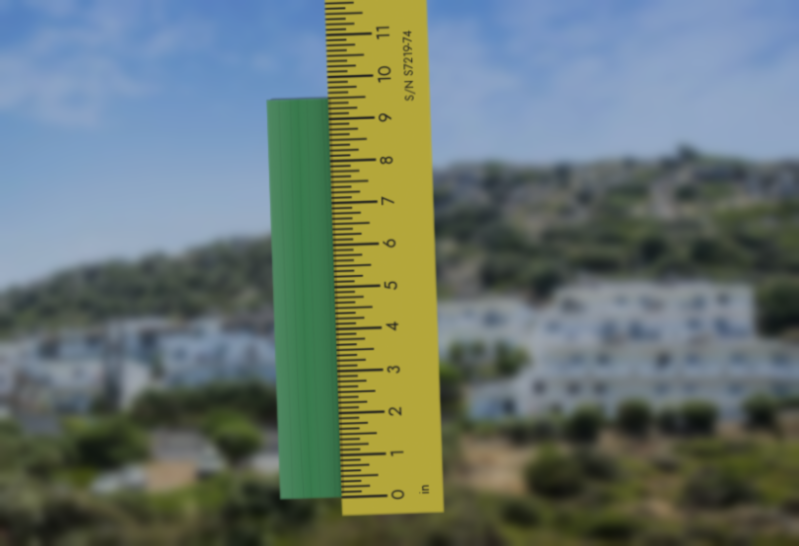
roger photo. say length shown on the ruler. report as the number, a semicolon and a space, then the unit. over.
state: 9.5; in
